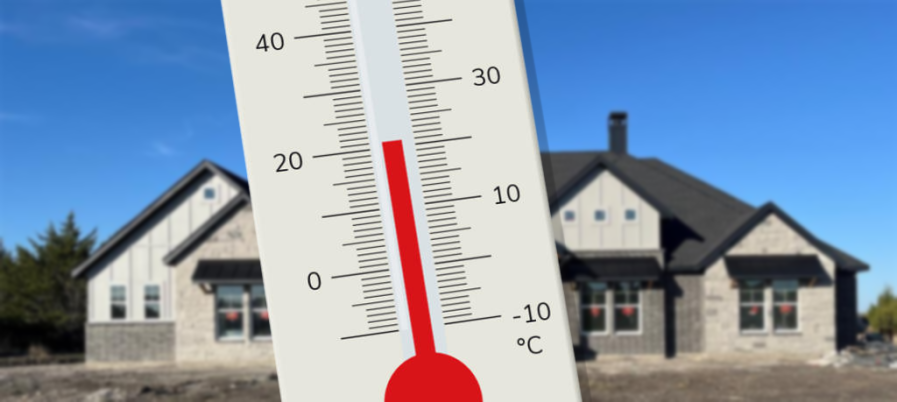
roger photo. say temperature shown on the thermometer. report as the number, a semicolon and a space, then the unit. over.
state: 21; °C
